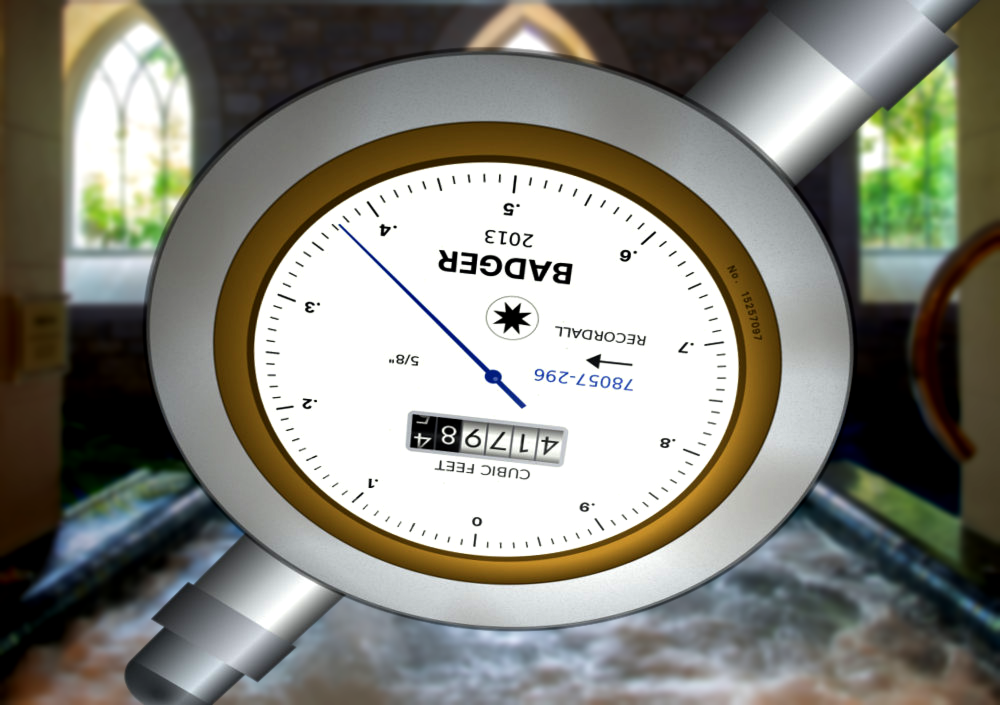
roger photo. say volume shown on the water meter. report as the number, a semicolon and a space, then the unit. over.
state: 417984.37; ft³
